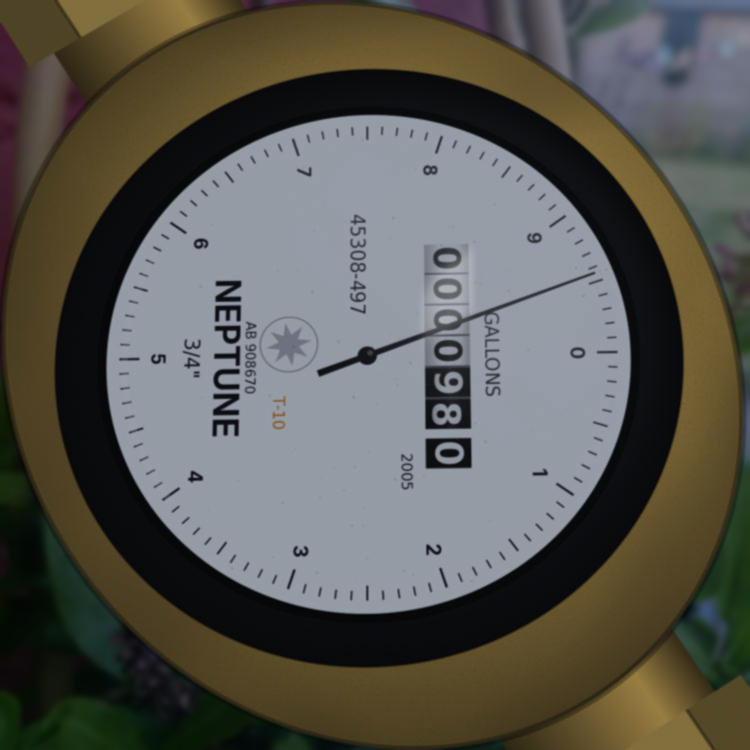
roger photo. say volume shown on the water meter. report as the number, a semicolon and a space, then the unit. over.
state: 979.4; gal
